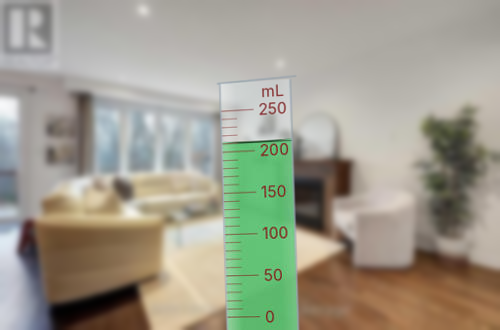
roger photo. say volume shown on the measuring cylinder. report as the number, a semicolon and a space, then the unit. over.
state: 210; mL
